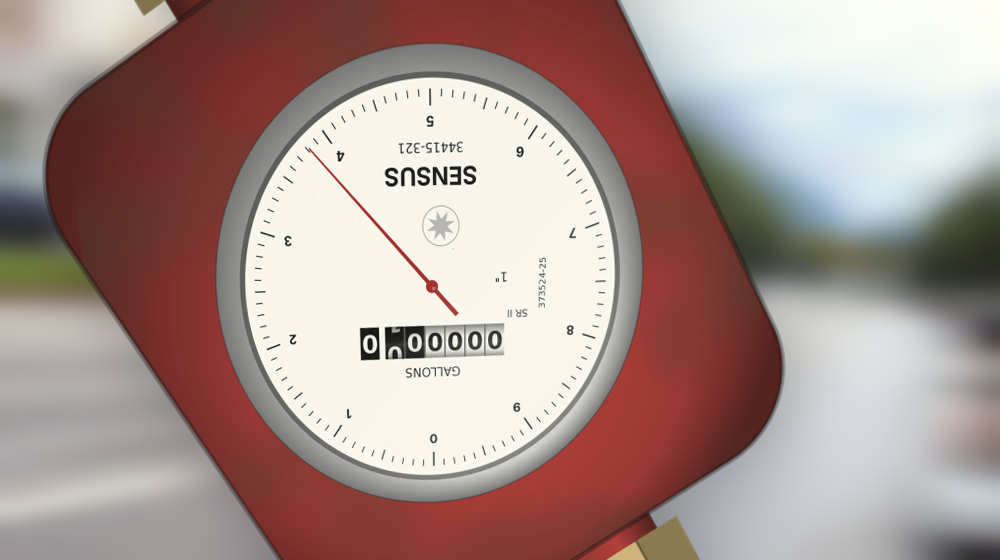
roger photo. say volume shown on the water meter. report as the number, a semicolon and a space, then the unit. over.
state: 3.8; gal
